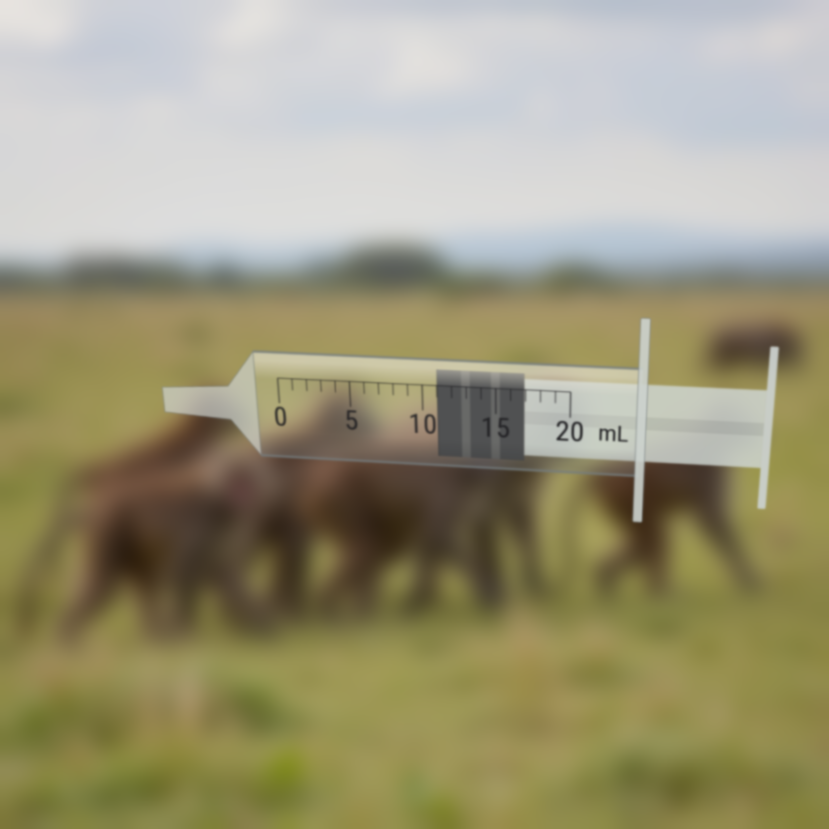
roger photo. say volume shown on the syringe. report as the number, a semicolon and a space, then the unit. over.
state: 11; mL
